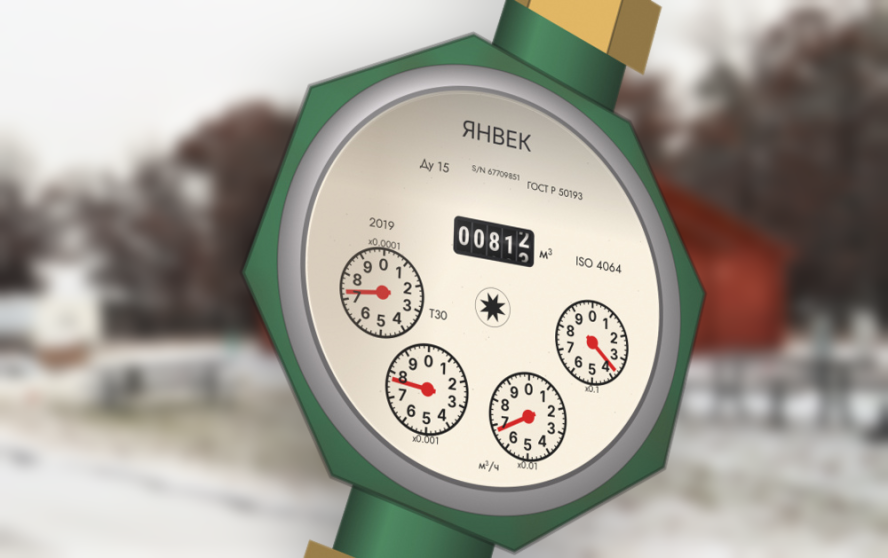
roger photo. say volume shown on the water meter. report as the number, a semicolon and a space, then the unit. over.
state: 812.3677; m³
